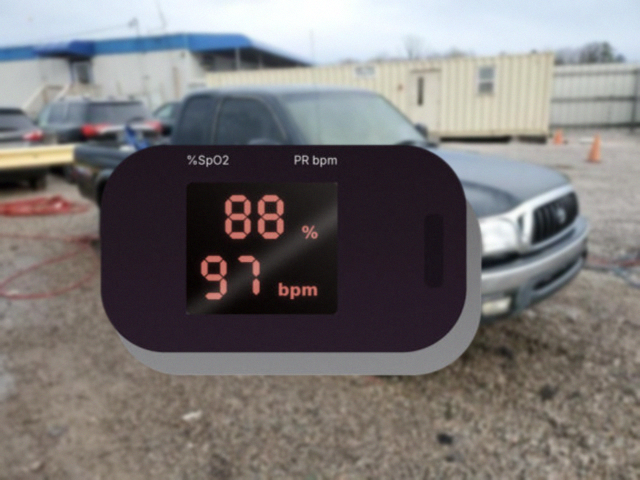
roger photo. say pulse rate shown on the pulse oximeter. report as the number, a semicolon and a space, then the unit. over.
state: 97; bpm
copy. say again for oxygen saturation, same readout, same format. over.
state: 88; %
